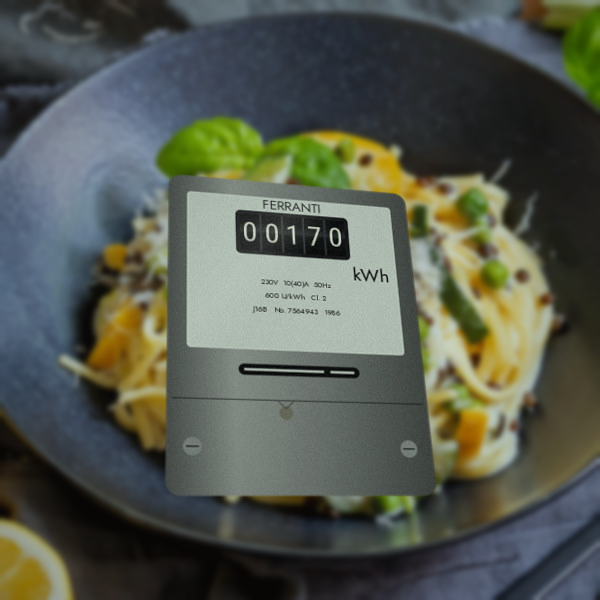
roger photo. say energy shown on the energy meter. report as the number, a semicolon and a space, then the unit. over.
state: 170; kWh
